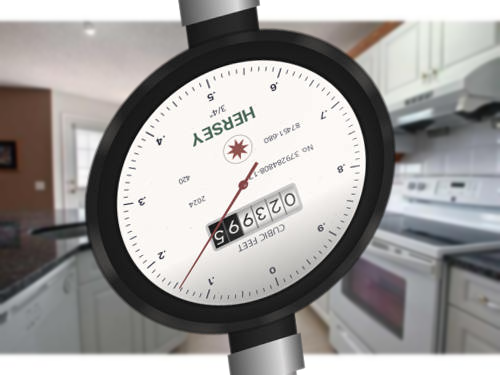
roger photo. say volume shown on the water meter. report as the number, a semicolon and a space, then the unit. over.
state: 23995.14; ft³
